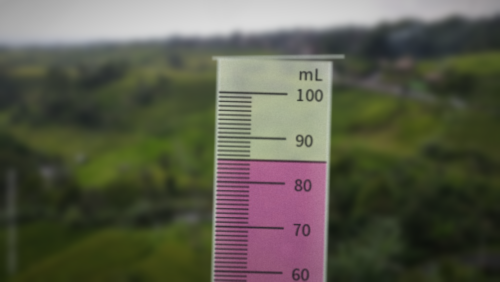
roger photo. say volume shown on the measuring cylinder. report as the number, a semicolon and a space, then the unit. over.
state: 85; mL
